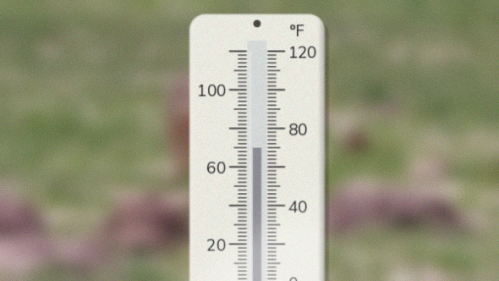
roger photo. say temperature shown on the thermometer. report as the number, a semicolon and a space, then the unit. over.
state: 70; °F
